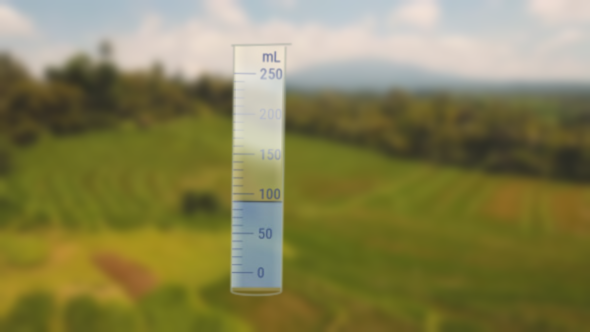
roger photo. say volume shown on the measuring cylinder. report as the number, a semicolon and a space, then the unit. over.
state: 90; mL
